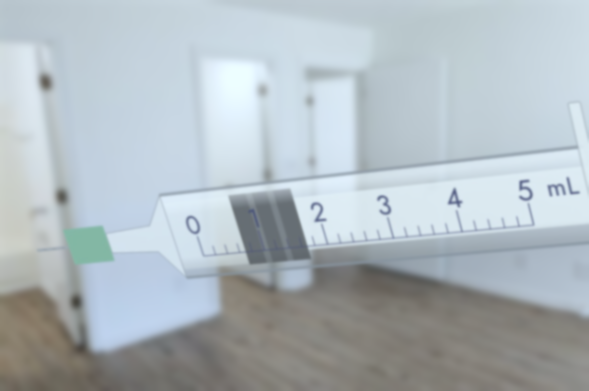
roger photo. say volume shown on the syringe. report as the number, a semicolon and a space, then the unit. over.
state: 0.7; mL
